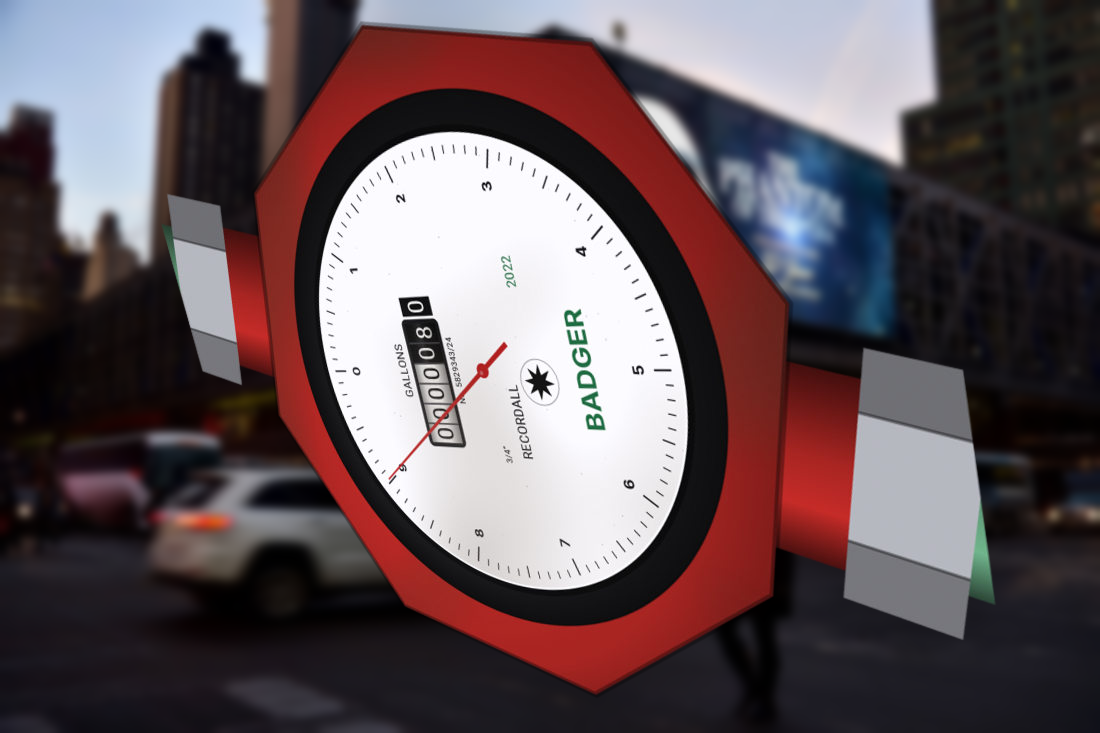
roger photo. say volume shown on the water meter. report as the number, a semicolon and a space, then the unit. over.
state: 79.0; gal
